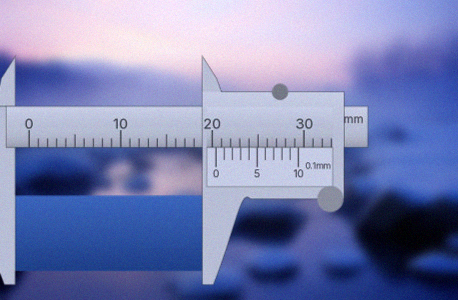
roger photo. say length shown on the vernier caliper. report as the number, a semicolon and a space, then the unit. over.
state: 20.4; mm
